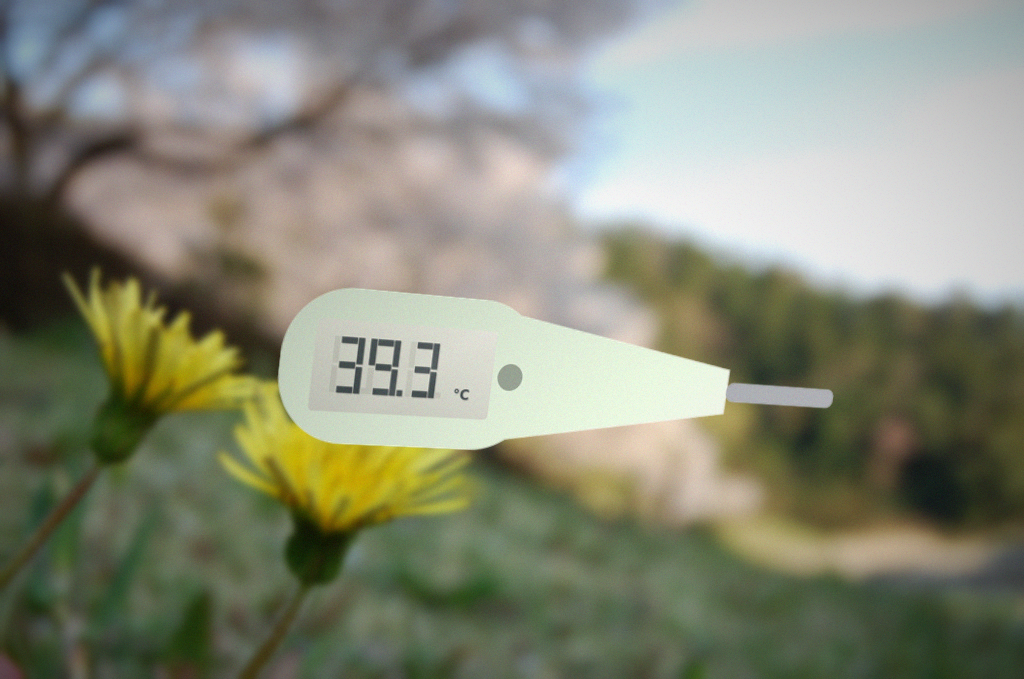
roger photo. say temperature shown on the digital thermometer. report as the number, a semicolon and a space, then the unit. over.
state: 39.3; °C
